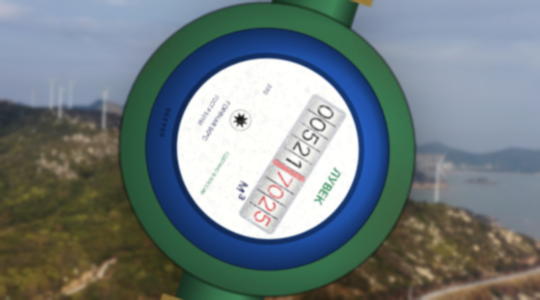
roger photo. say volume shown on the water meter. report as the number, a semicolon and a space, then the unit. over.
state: 521.7025; m³
